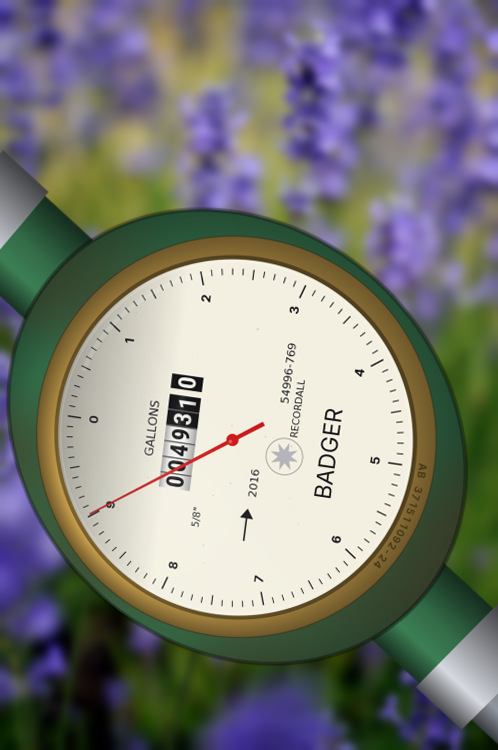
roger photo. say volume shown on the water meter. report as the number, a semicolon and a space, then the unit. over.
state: 49309.0; gal
